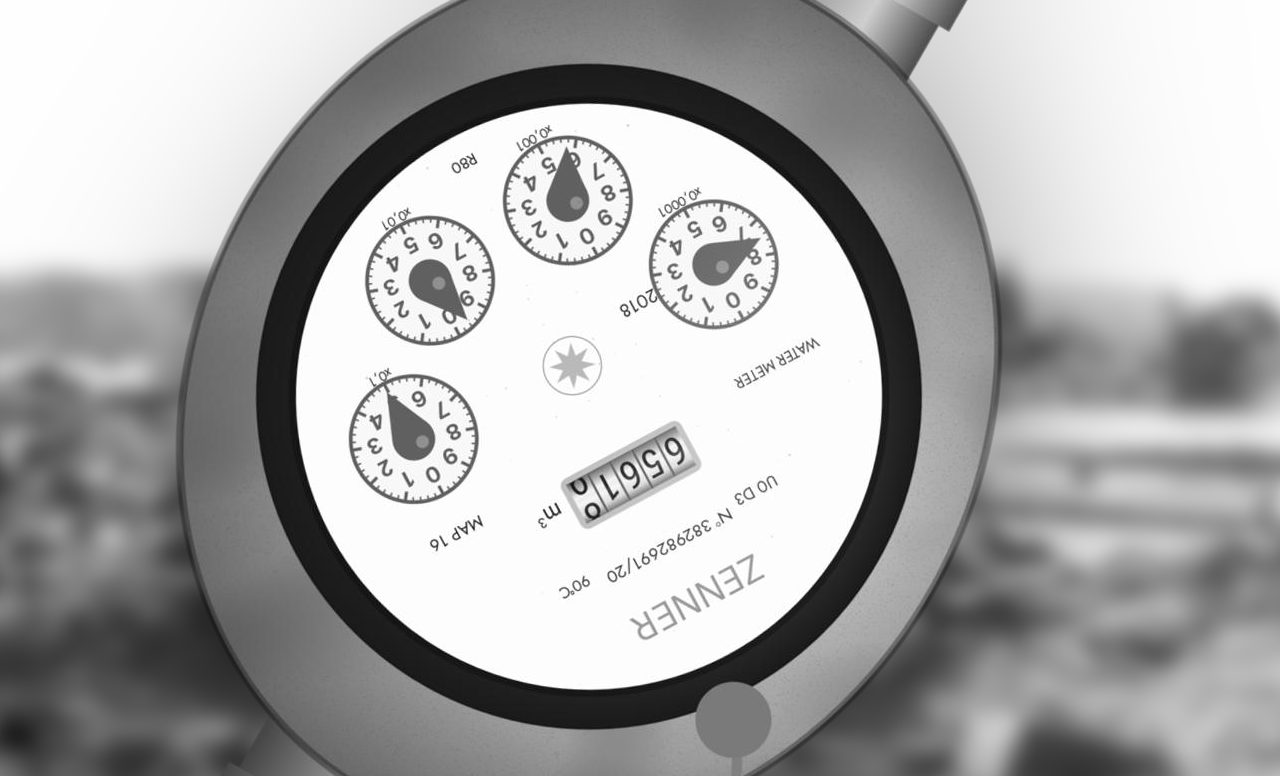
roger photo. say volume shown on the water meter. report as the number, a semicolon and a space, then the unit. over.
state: 65618.4957; m³
